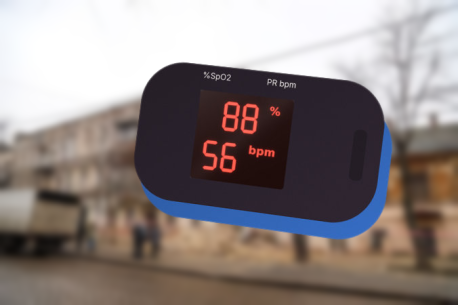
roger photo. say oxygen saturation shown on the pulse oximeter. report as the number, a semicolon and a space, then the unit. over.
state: 88; %
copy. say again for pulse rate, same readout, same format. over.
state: 56; bpm
